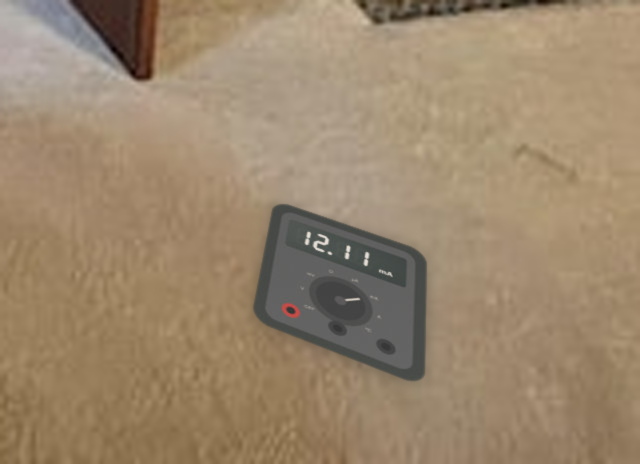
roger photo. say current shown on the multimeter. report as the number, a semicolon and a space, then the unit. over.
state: 12.11; mA
